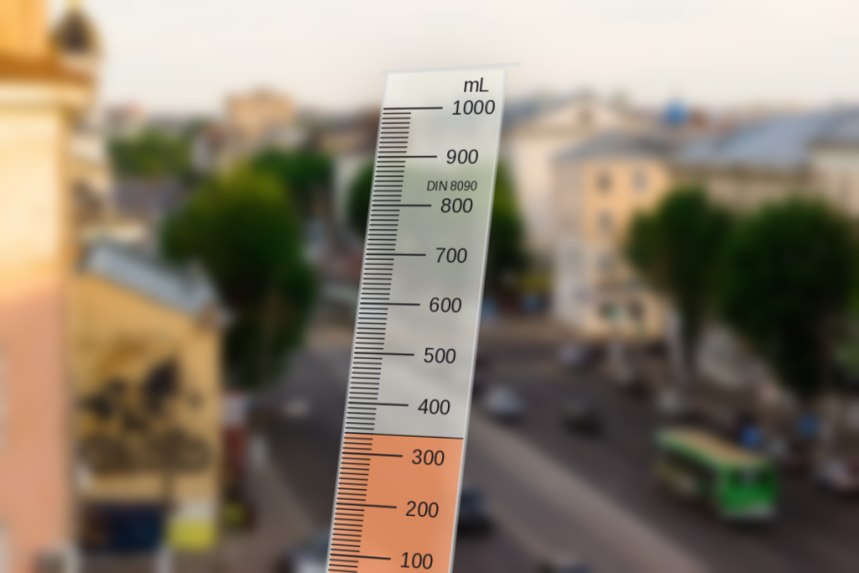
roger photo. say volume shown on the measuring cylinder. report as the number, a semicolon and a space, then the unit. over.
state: 340; mL
